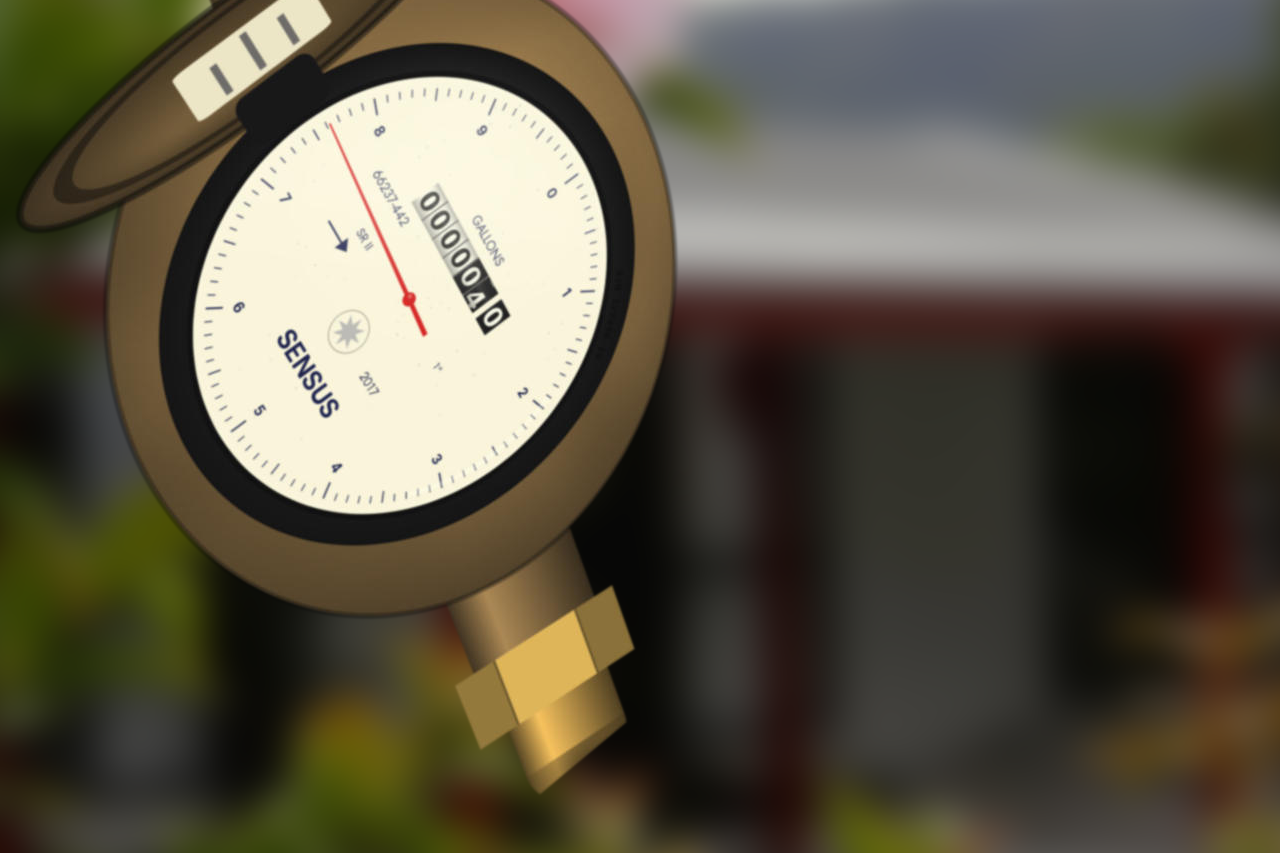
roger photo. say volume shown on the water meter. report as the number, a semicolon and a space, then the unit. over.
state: 37.6; gal
